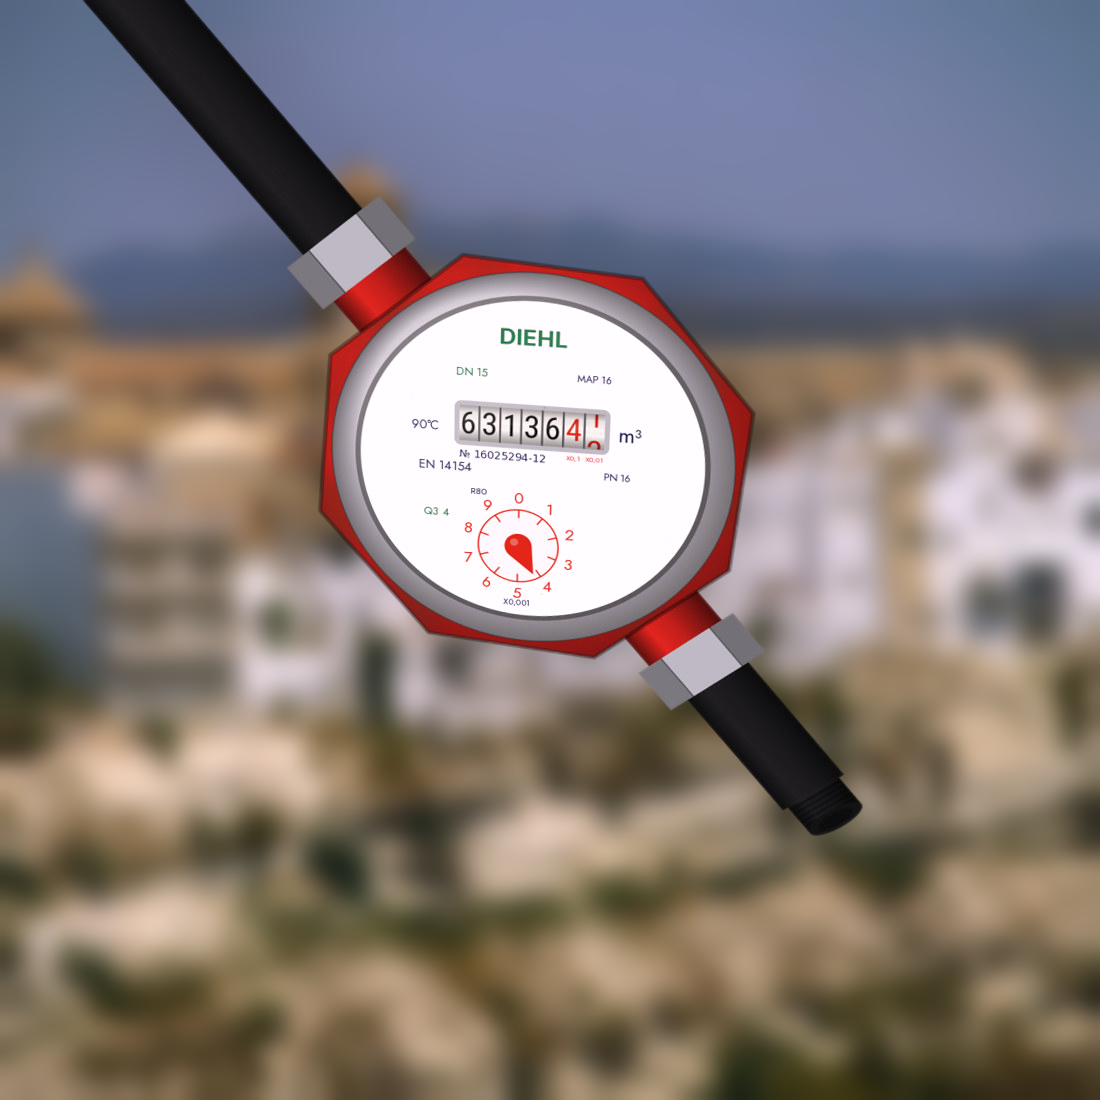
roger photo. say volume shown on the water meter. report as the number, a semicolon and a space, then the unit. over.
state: 63136.414; m³
